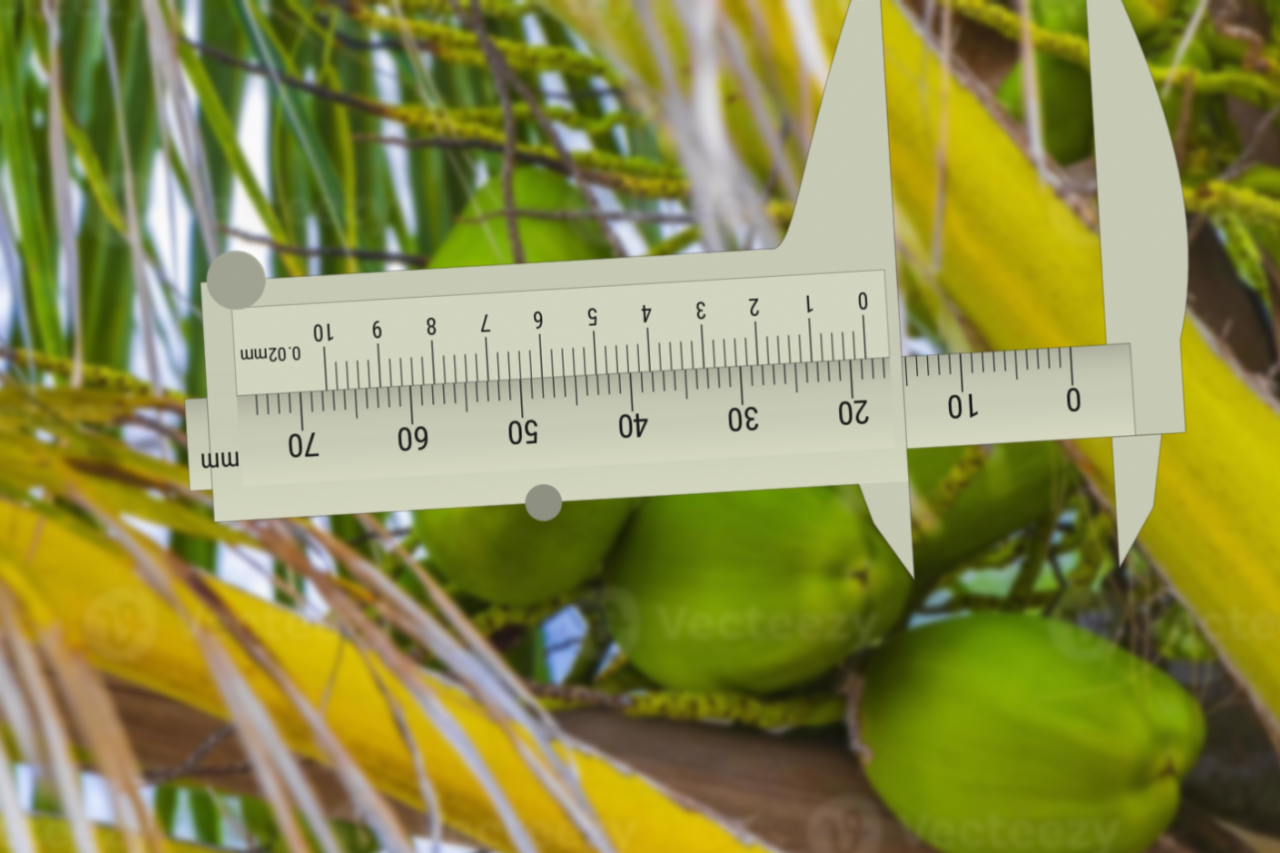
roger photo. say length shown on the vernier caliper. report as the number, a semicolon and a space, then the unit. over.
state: 18.6; mm
